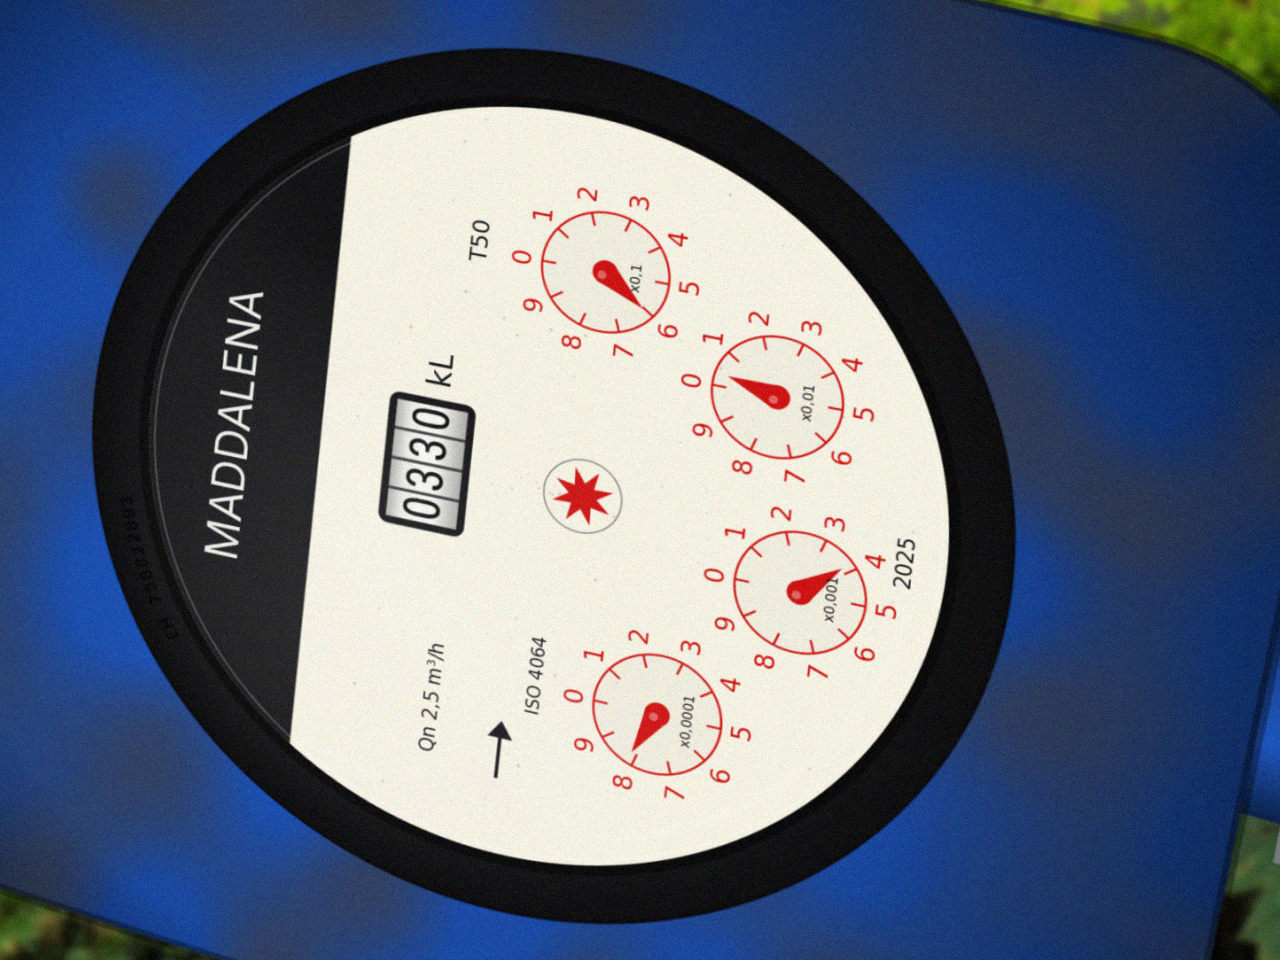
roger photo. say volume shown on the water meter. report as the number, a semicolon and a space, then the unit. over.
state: 330.6038; kL
